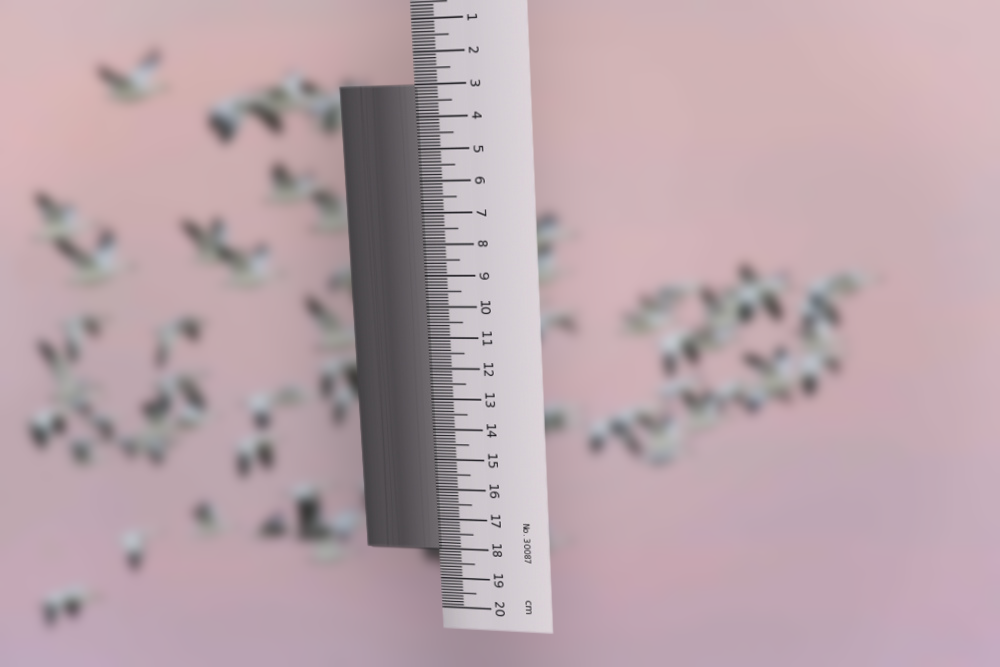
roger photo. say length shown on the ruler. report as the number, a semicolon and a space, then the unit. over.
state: 15; cm
